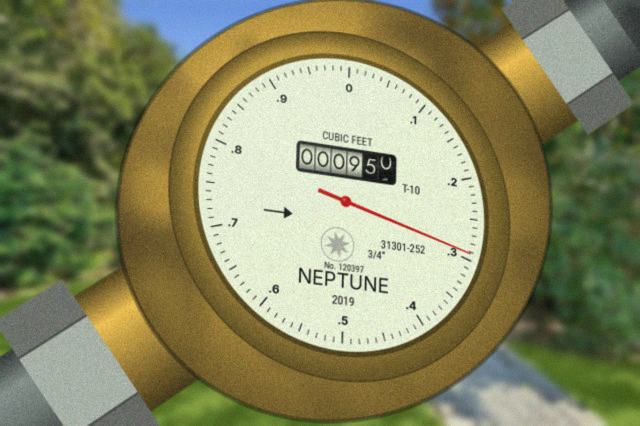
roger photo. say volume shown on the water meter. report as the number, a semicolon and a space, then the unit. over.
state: 950.29; ft³
